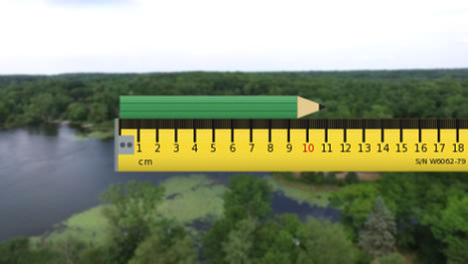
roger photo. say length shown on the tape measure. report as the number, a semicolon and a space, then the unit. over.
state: 11; cm
